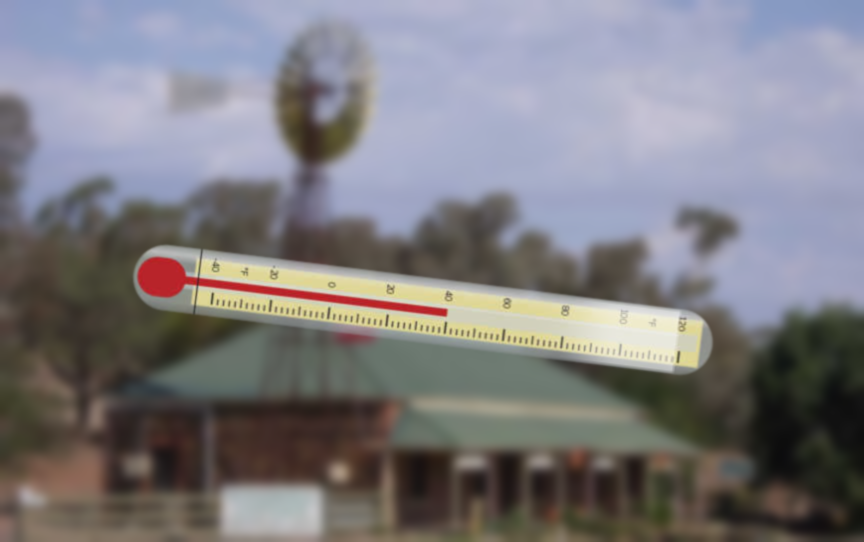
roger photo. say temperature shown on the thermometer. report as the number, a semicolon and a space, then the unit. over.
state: 40; °F
